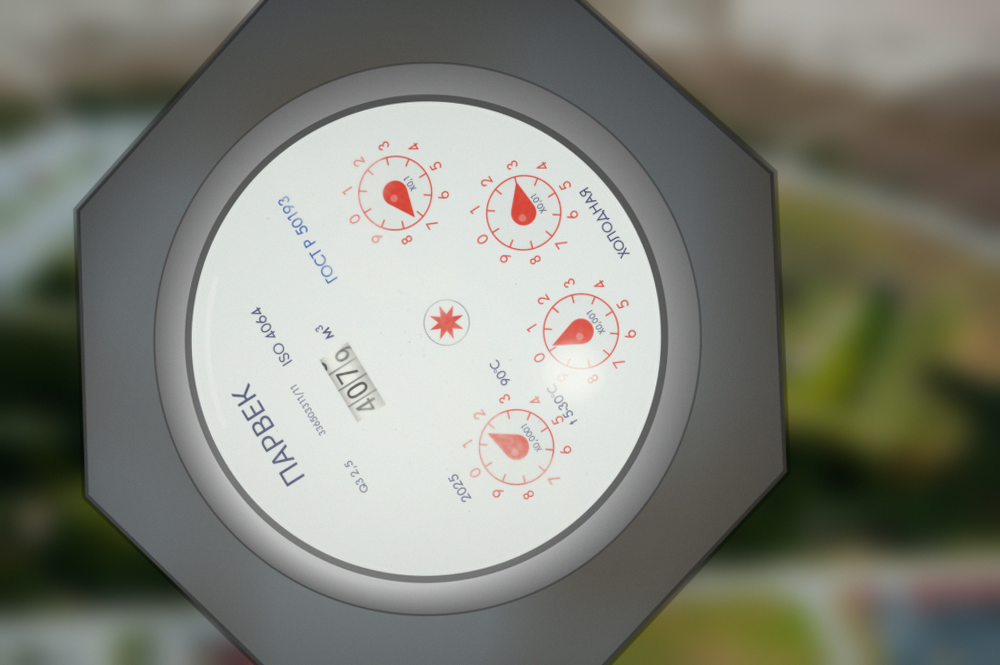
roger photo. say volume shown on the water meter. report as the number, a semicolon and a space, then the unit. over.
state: 4078.7301; m³
